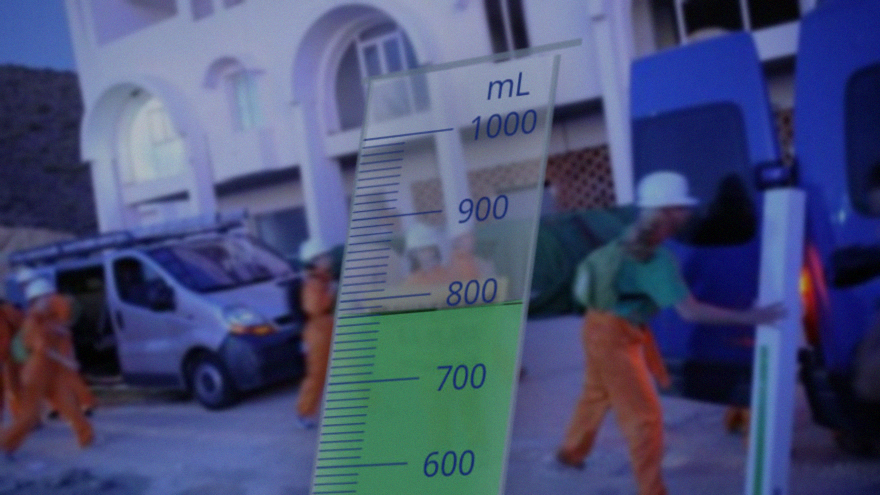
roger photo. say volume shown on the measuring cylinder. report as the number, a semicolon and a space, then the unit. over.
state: 780; mL
